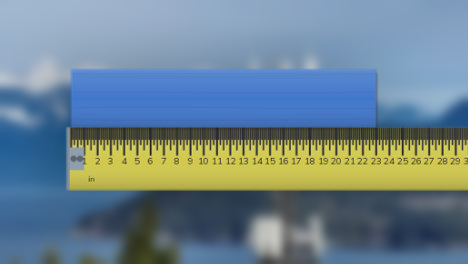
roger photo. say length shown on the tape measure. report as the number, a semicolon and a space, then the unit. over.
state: 23; in
